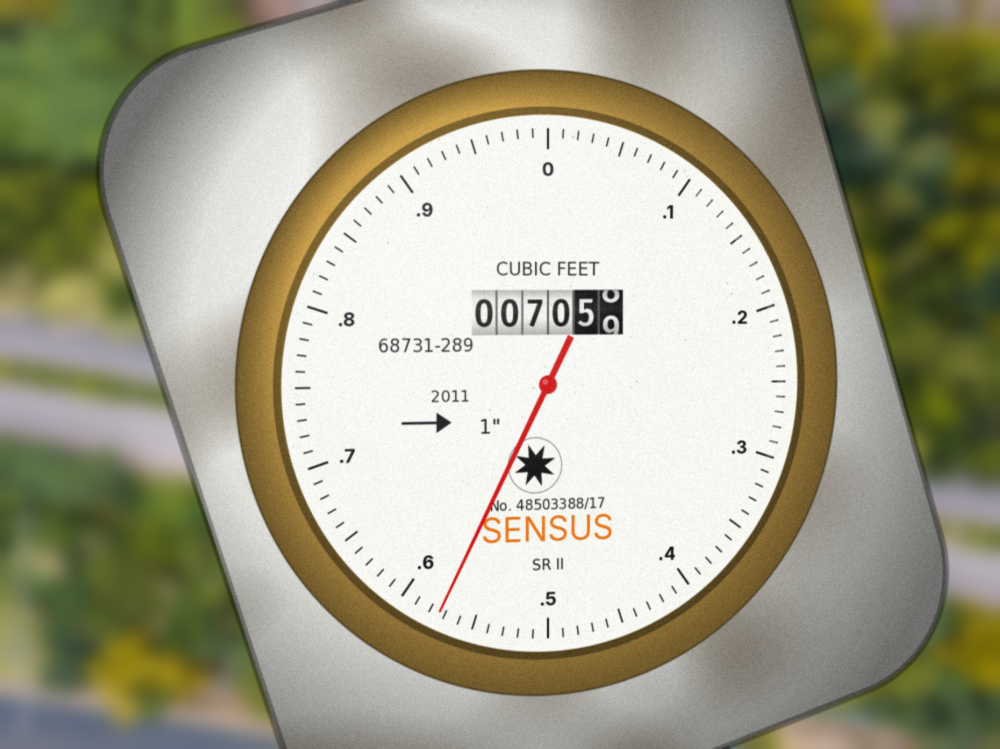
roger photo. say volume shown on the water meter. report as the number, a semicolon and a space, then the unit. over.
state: 7058.57; ft³
